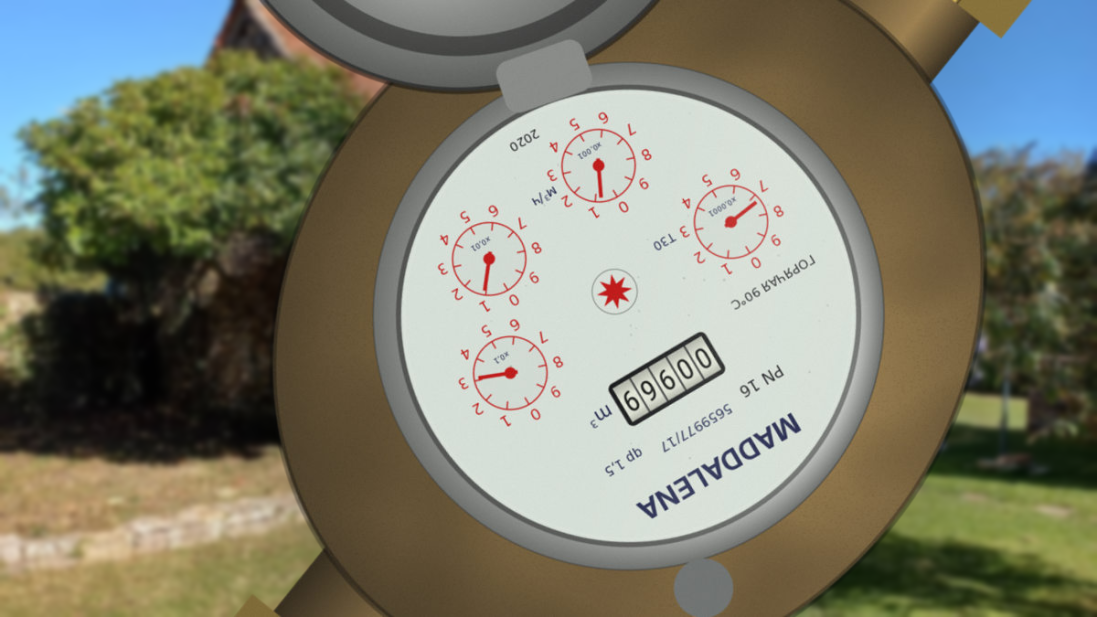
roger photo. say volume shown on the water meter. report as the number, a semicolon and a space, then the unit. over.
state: 969.3107; m³
